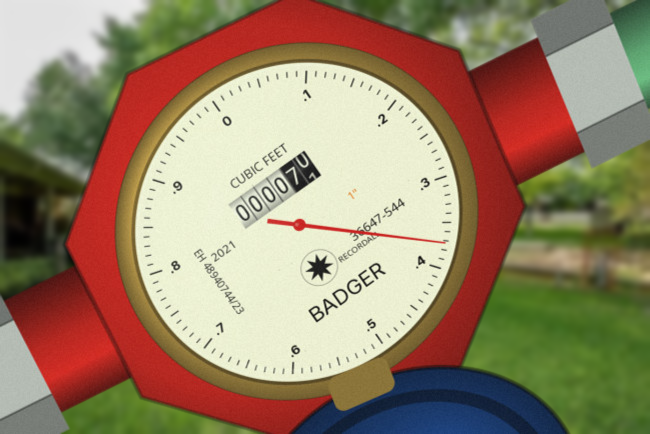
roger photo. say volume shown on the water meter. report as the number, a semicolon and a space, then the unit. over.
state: 70.37; ft³
